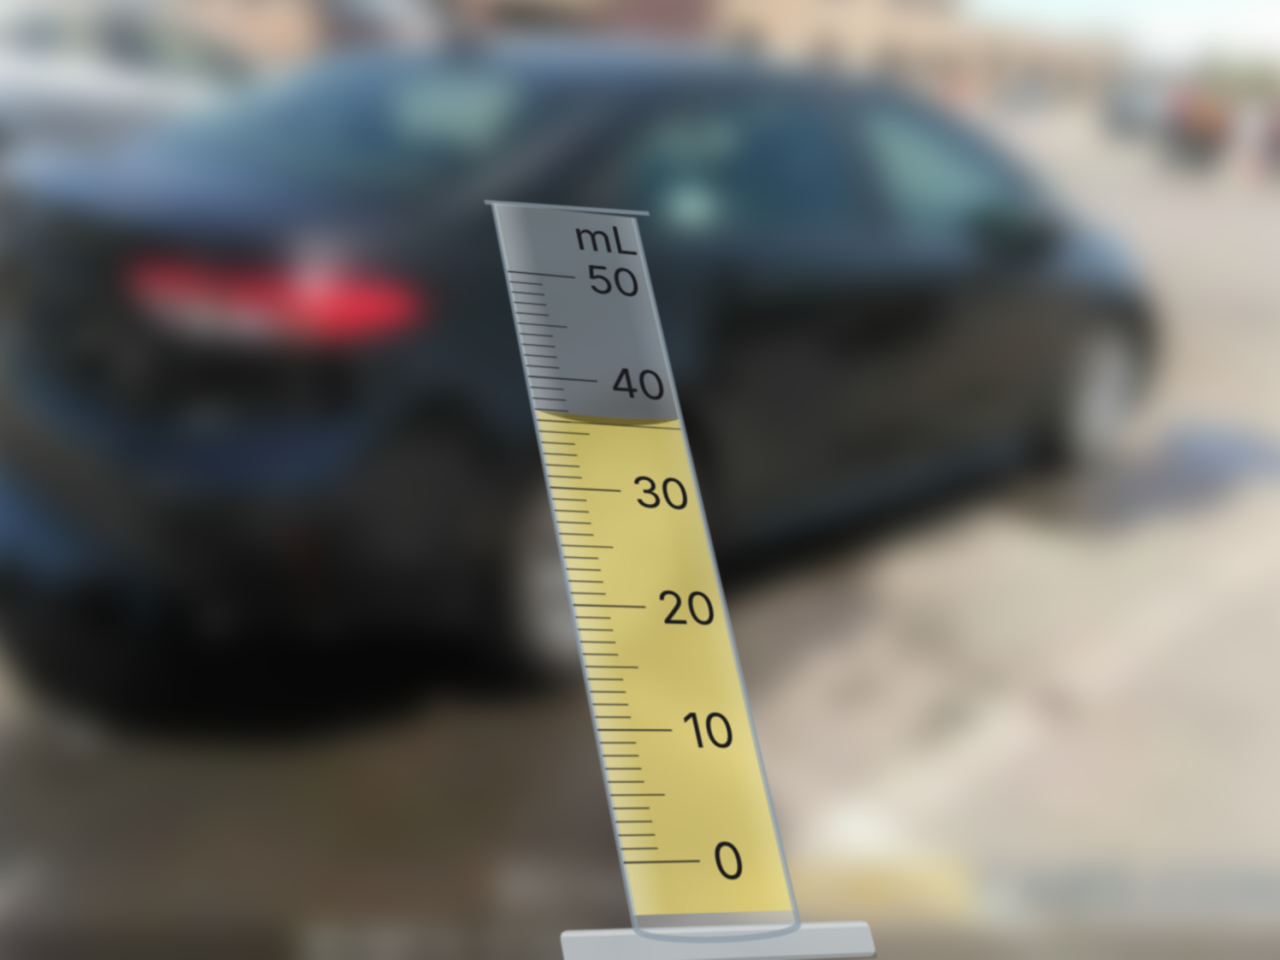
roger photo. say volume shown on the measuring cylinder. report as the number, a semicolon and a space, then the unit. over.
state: 36; mL
